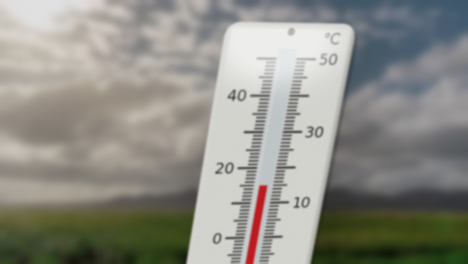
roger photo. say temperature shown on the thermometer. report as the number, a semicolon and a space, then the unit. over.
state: 15; °C
